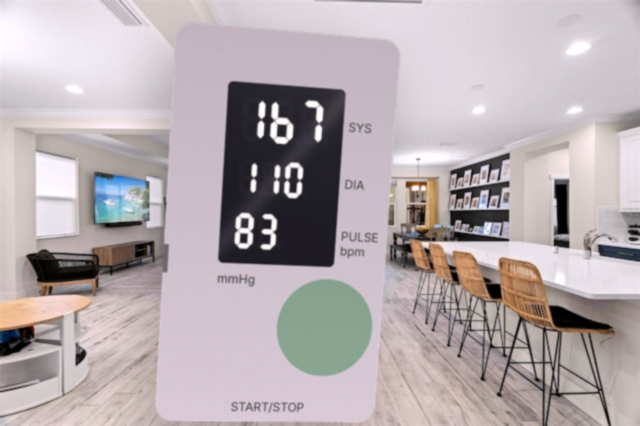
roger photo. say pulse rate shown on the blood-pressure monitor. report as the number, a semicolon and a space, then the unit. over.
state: 83; bpm
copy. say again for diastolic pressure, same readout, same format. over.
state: 110; mmHg
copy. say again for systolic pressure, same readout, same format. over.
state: 167; mmHg
